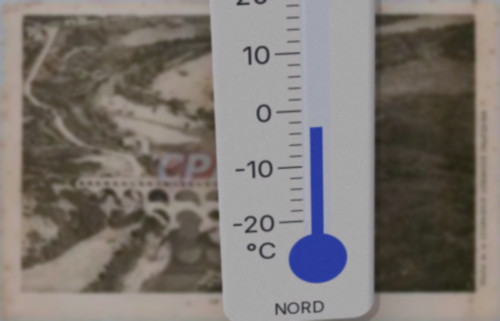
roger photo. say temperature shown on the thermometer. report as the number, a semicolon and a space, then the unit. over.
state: -3; °C
